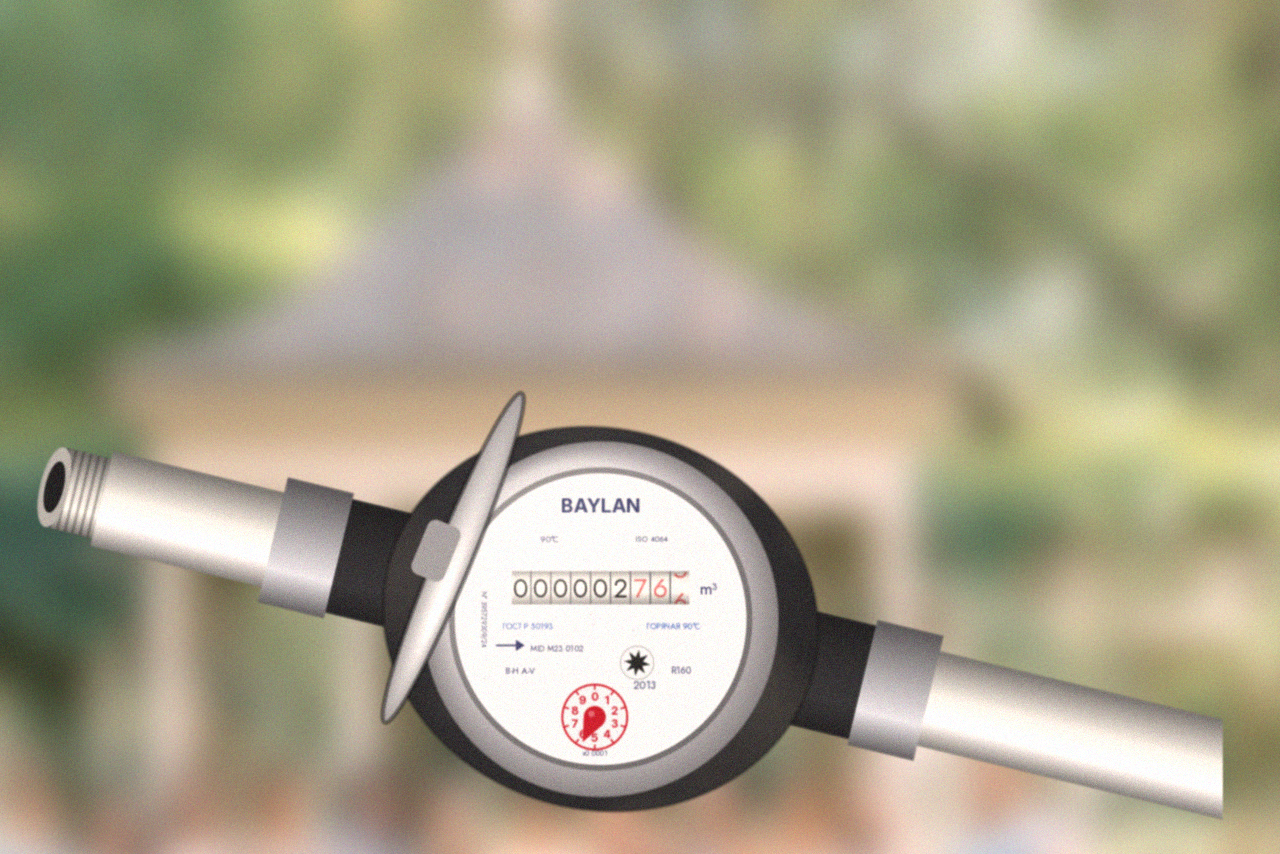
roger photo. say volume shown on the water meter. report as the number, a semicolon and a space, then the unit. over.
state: 2.7655; m³
